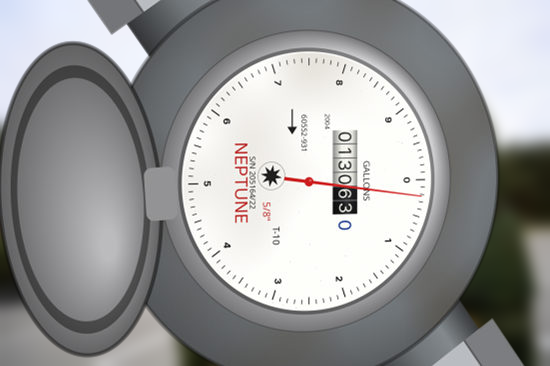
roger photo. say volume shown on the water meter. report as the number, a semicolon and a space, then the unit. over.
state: 130630.2; gal
